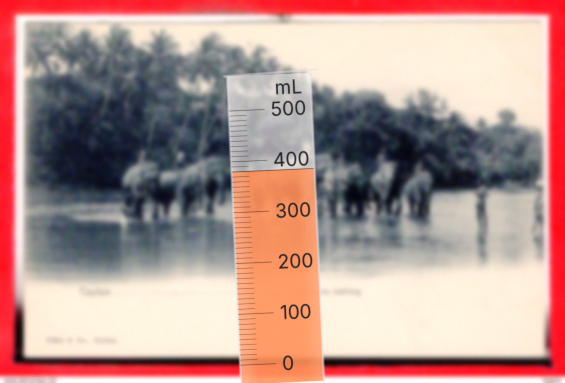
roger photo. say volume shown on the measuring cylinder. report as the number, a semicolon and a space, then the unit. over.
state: 380; mL
